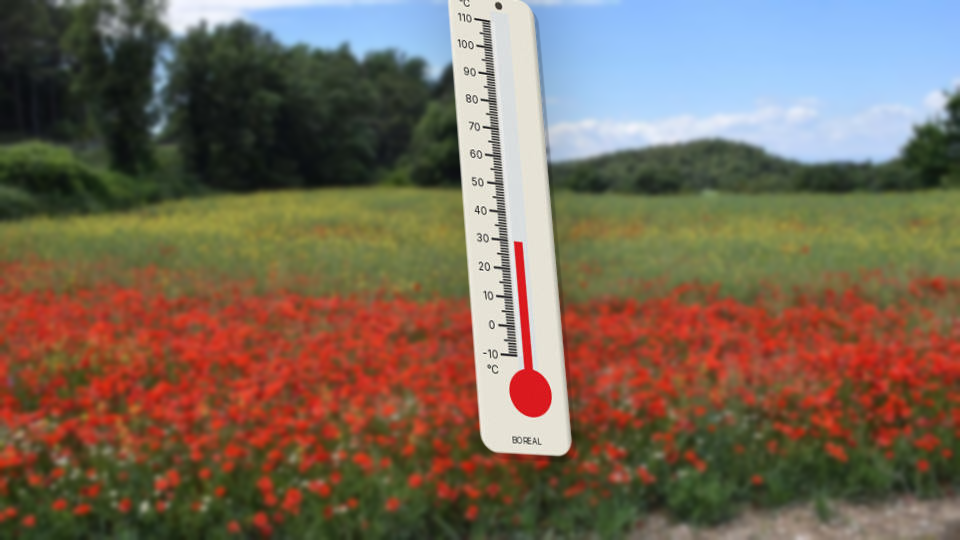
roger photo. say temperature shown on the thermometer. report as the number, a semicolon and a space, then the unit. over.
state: 30; °C
